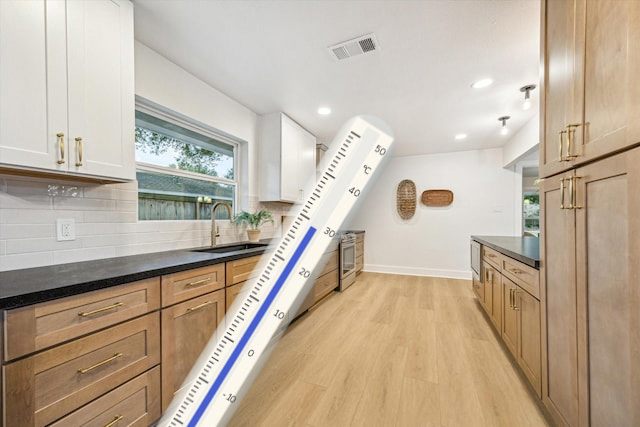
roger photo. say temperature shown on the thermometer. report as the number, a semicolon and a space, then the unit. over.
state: 29; °C
